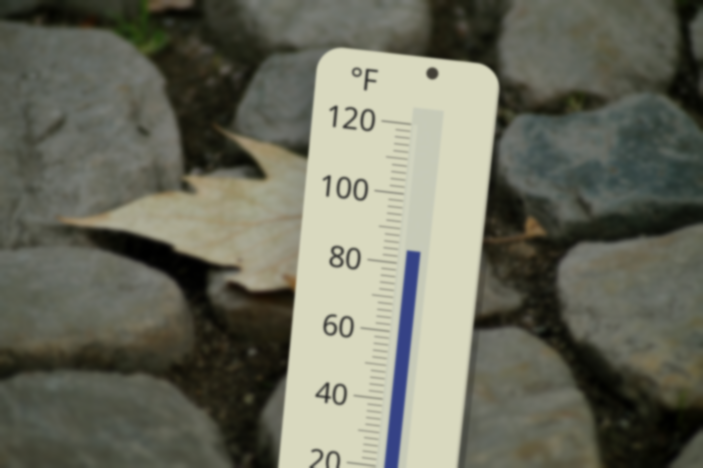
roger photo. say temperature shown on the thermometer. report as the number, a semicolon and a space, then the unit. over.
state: 84; °F
